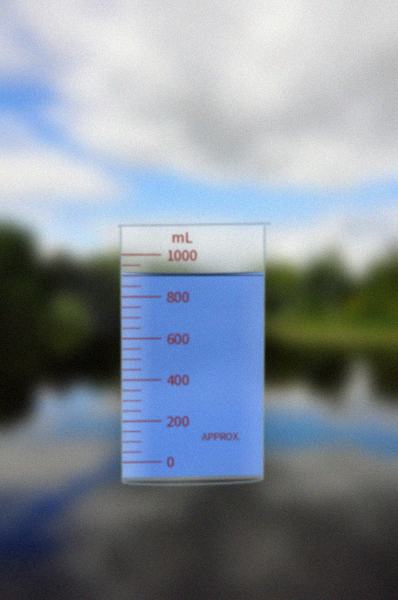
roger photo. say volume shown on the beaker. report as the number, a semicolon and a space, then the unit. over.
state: 900; mL
